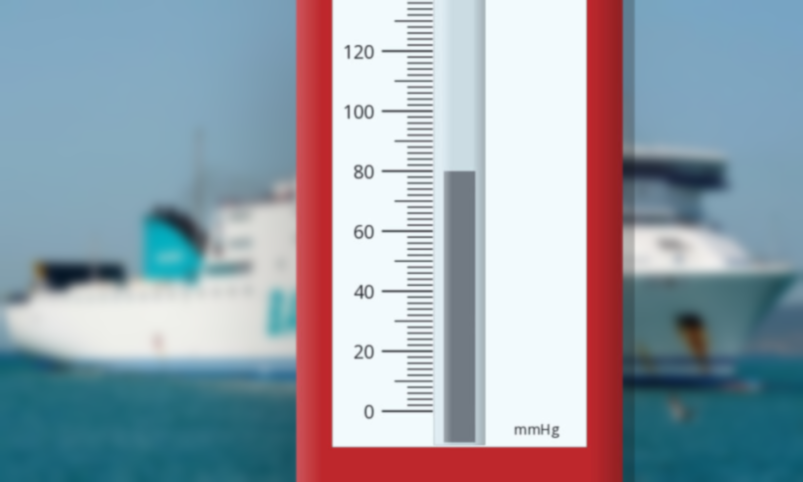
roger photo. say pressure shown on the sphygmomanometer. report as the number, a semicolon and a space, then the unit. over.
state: 80; mmHg
